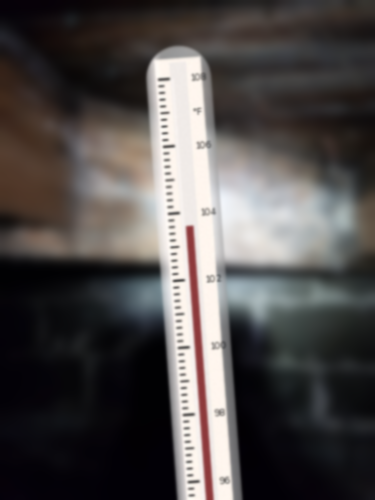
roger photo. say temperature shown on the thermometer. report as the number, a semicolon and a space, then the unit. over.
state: 103.6; °F
